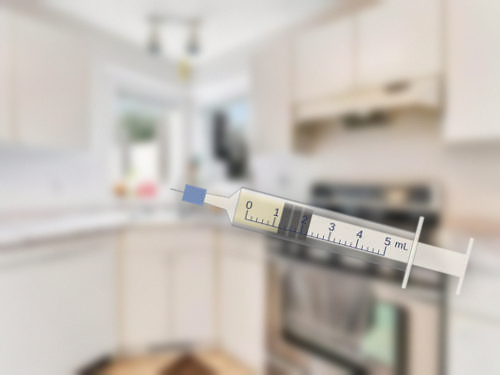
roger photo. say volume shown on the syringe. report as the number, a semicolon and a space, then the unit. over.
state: 1.2; mL
